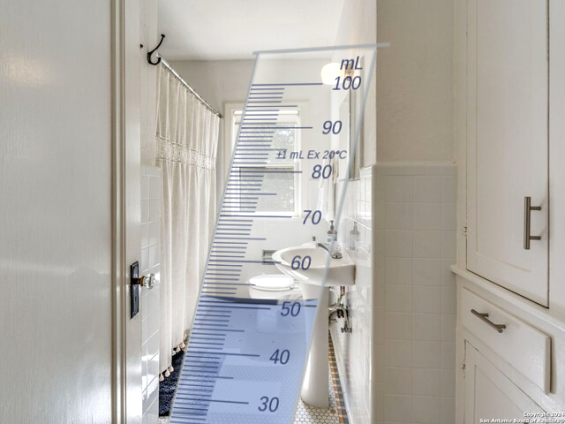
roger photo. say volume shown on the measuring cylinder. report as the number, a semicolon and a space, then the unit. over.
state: 51; mL
